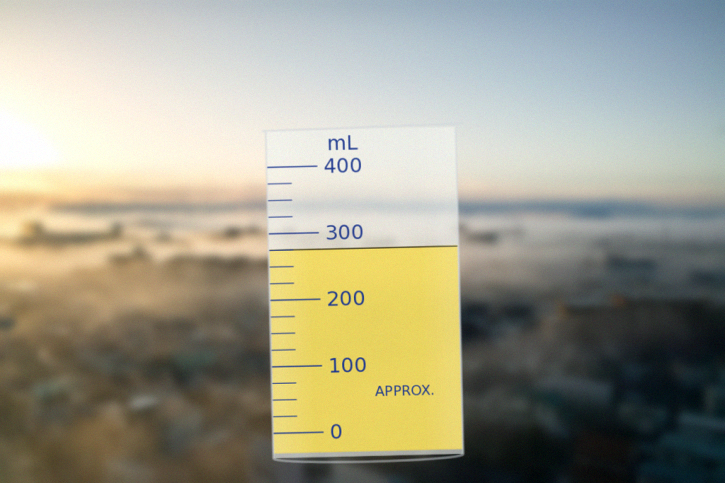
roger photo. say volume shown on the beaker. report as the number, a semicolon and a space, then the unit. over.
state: 275; mL
